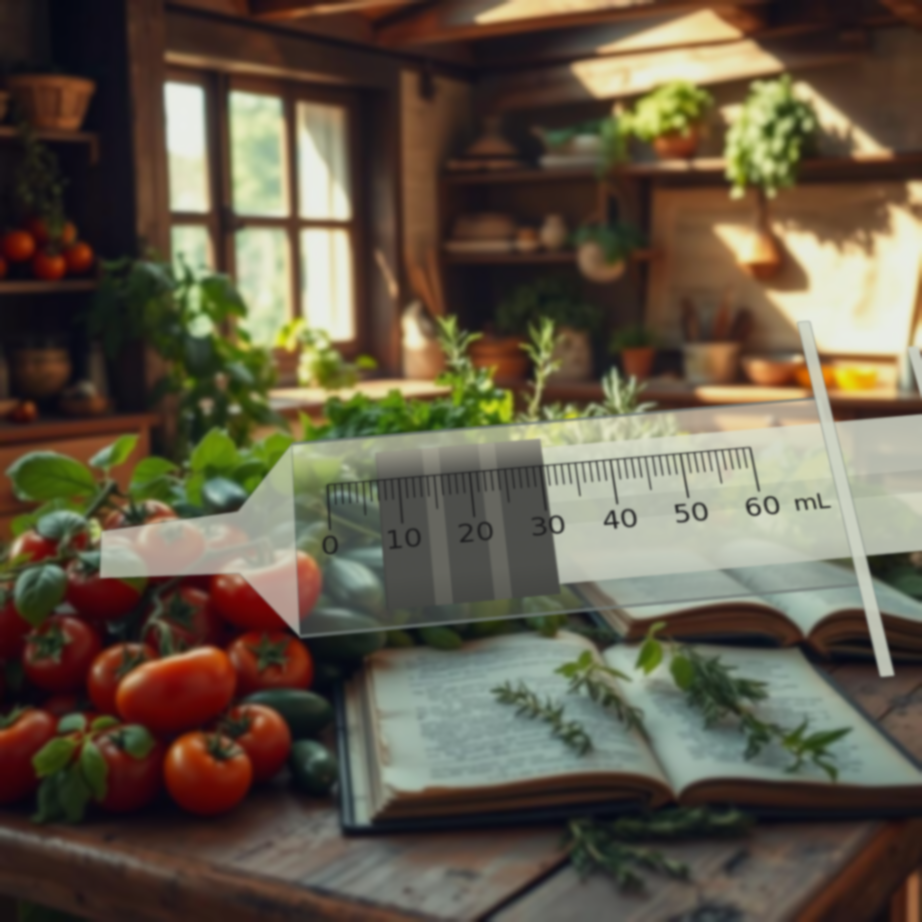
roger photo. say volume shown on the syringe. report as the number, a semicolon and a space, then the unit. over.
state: 7; mL
